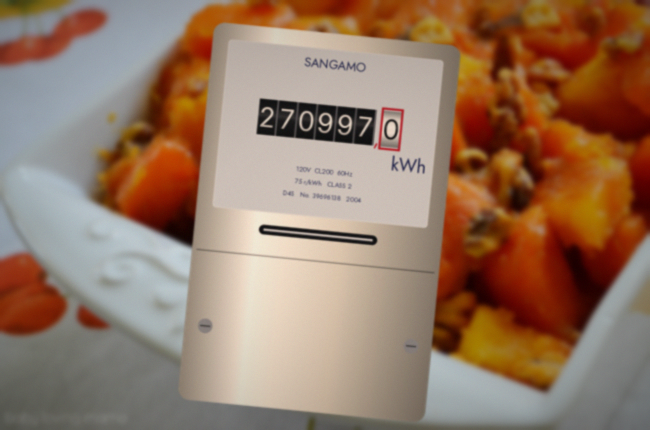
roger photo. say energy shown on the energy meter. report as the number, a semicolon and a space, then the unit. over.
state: 270997.0; kWh
